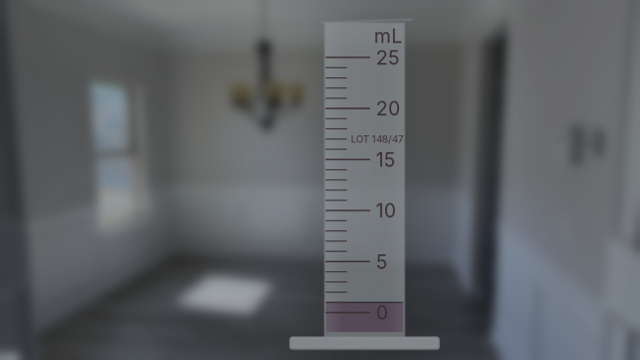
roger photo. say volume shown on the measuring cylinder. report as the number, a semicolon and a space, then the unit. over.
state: 1; mL
